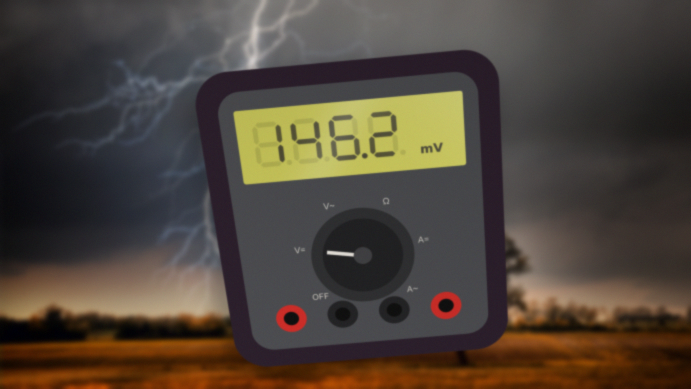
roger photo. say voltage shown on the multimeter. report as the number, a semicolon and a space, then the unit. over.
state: 146.2; mV
